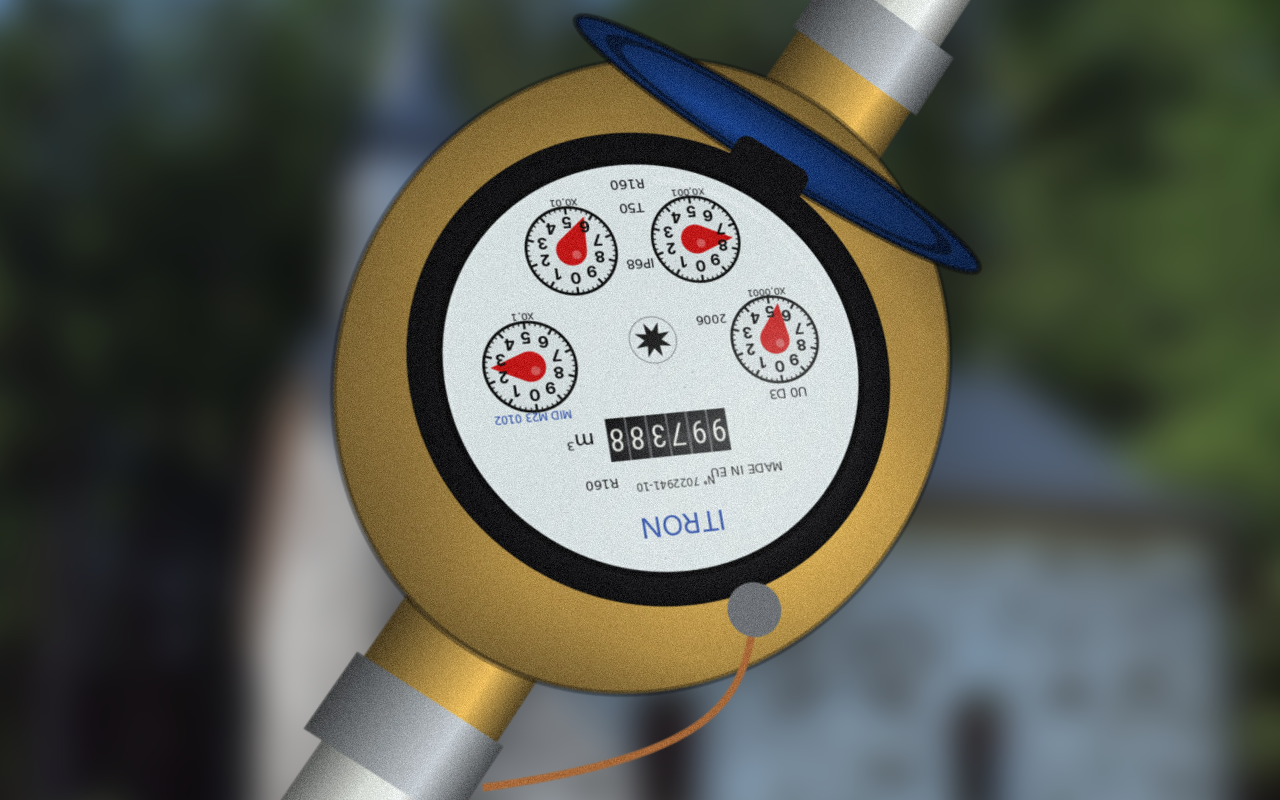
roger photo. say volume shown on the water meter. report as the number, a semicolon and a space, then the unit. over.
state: 997388.2575; m³
